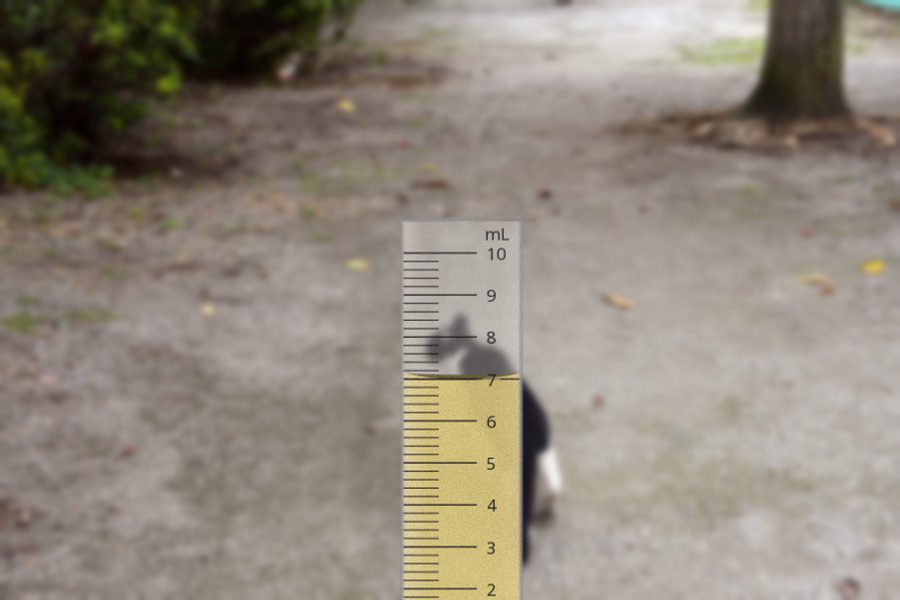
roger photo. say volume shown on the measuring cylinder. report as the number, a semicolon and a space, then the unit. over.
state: 7; mL
